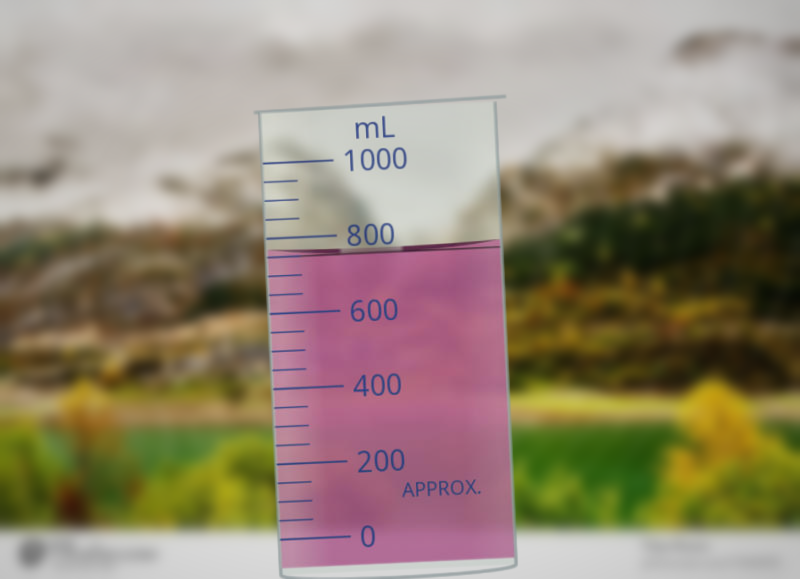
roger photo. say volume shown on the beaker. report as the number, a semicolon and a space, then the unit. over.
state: 750; mL
